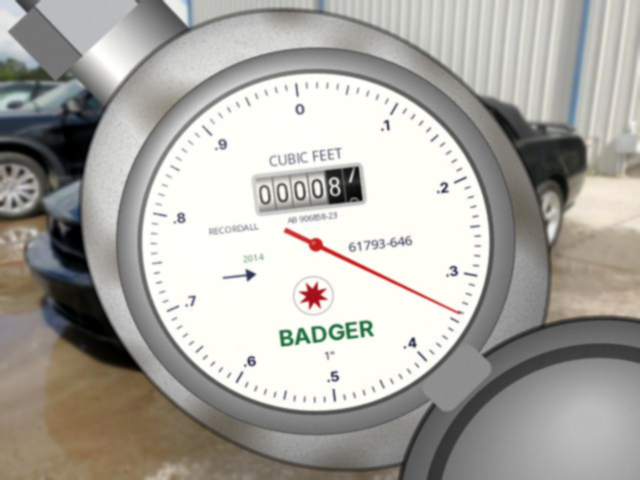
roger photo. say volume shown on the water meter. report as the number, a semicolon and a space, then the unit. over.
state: 87.34; ft³
